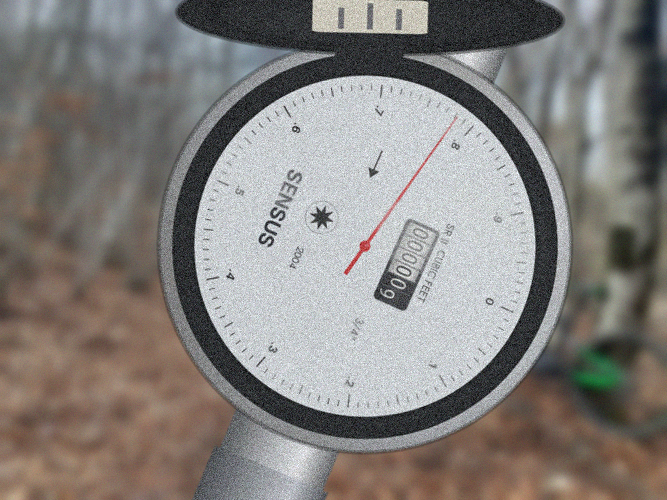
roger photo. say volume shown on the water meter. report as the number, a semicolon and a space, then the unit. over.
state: 8.78; ft³
